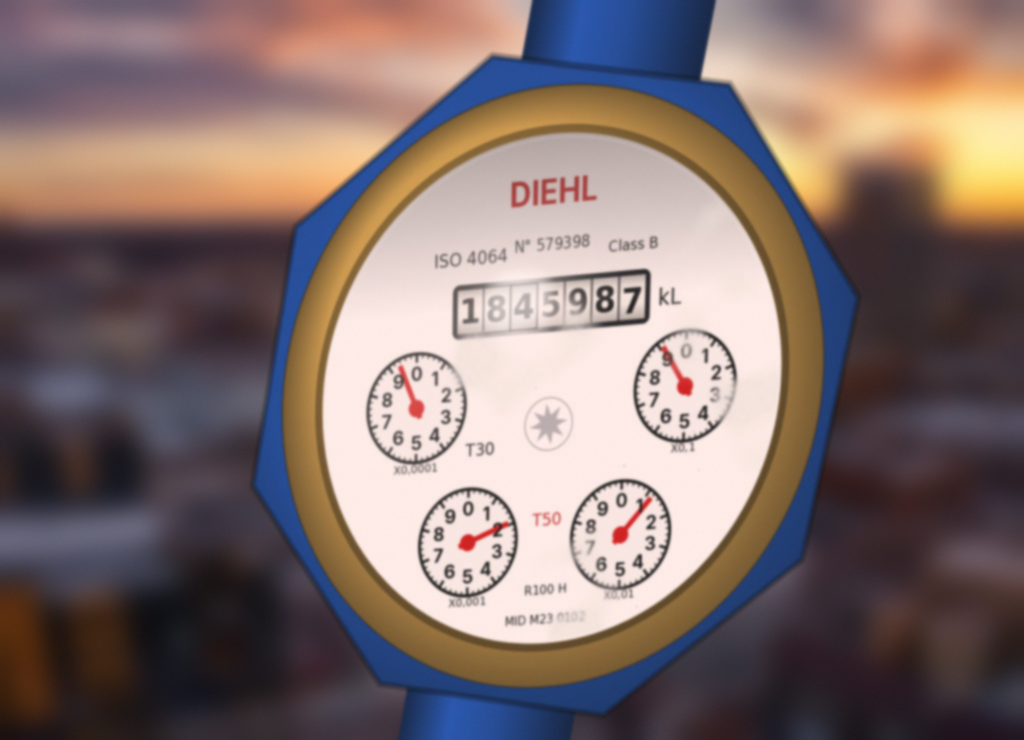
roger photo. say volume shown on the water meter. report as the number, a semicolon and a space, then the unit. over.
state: 1845986.9119; kL
